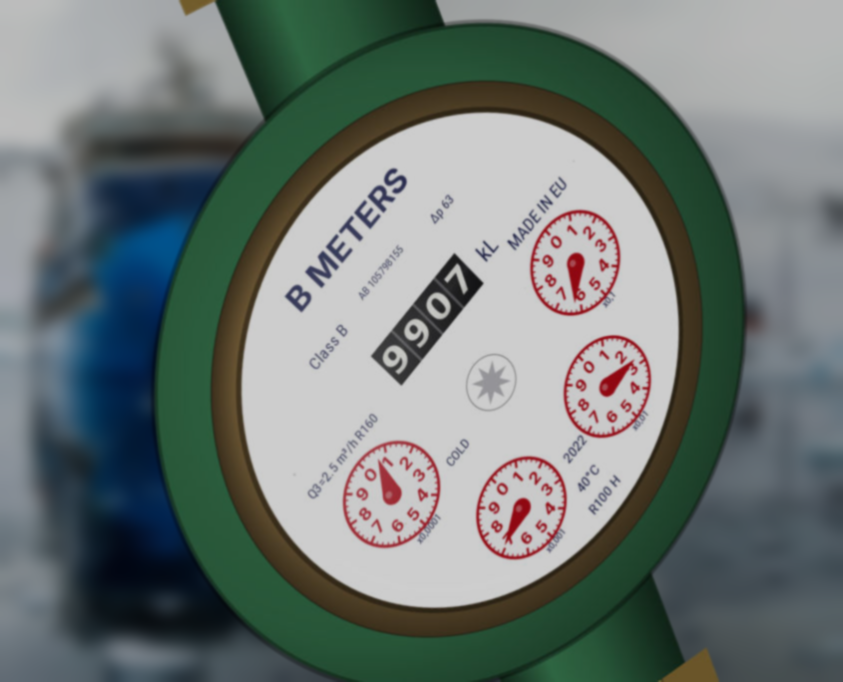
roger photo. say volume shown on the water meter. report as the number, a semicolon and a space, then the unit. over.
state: 9907.6270; kL
